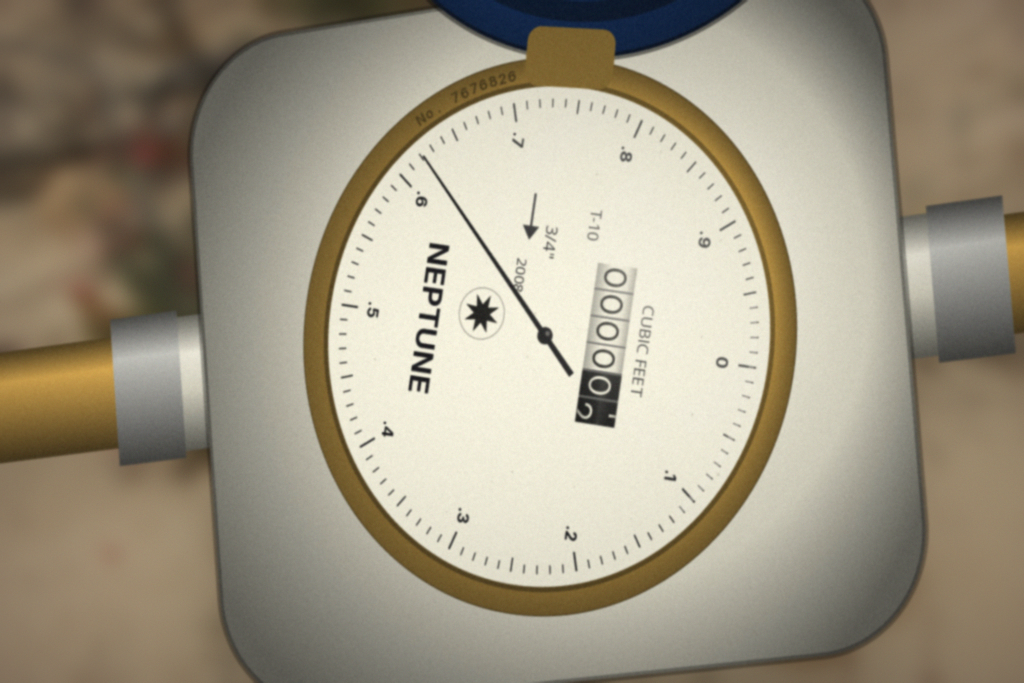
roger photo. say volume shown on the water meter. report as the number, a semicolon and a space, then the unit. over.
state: 1.62; ft³
